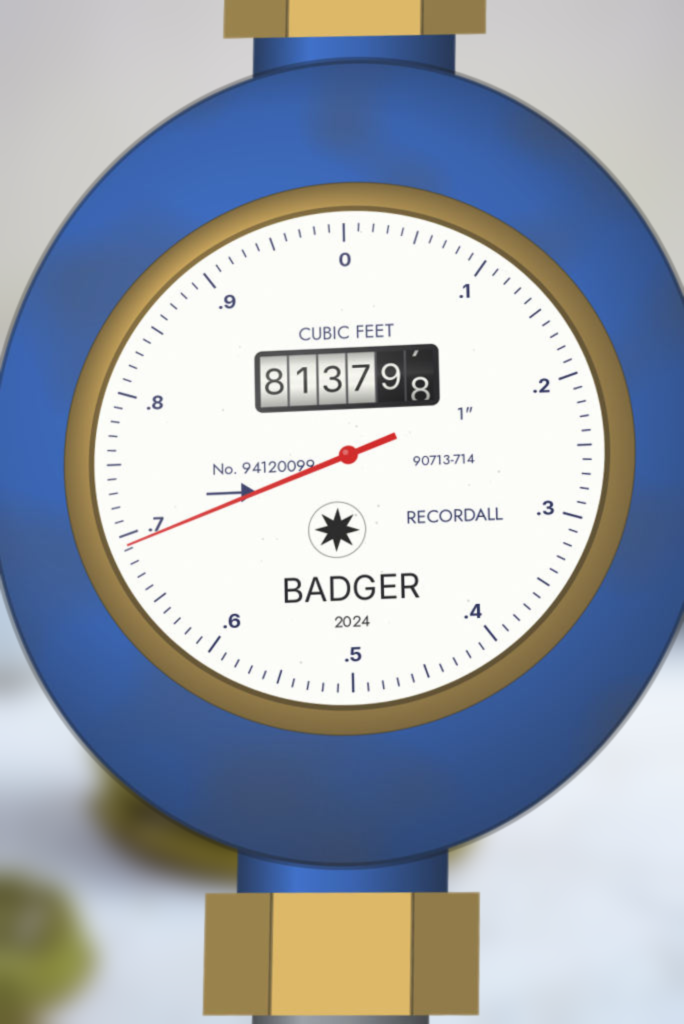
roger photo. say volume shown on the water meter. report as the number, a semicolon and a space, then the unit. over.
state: 813797.69; ft³
